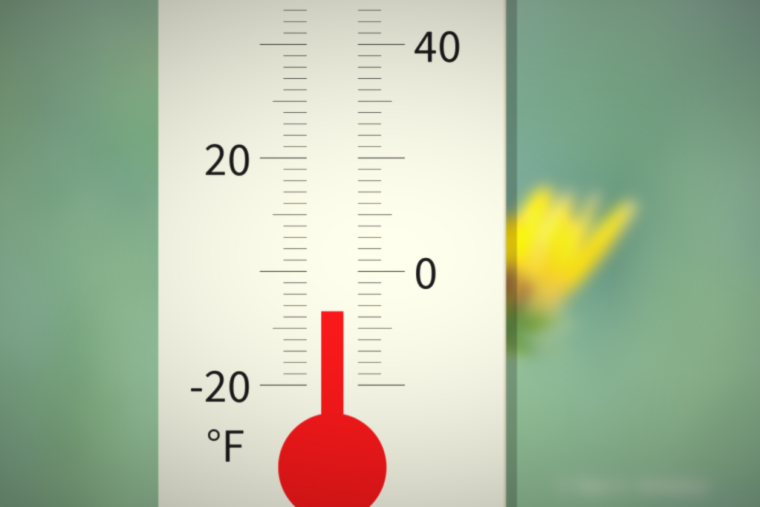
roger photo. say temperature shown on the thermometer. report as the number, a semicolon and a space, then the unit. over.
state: -7; °F
